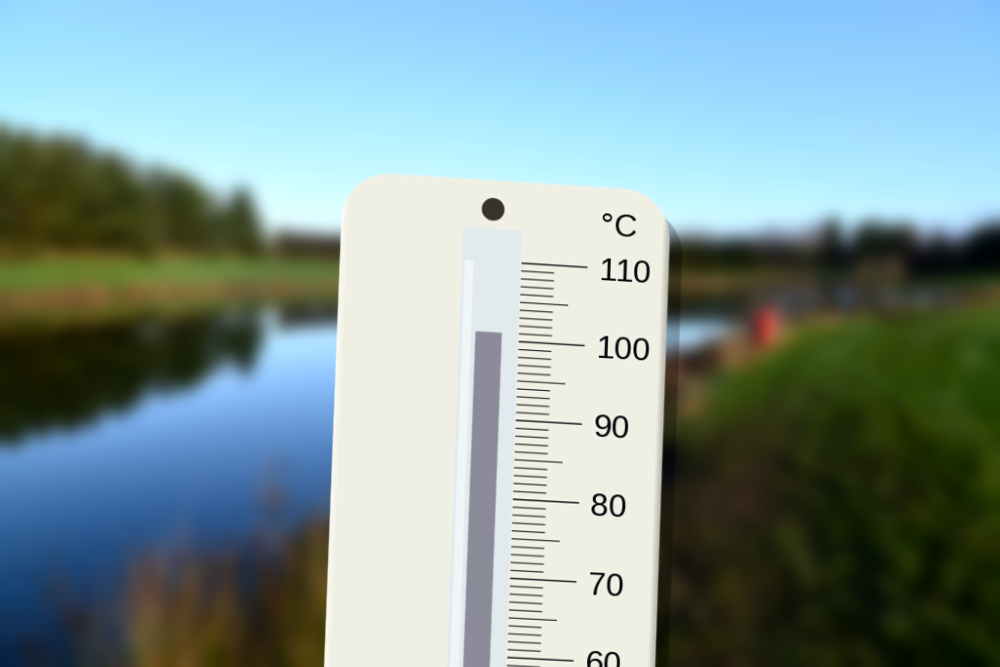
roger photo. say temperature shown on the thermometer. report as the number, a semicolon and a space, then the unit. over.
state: 101; °C
